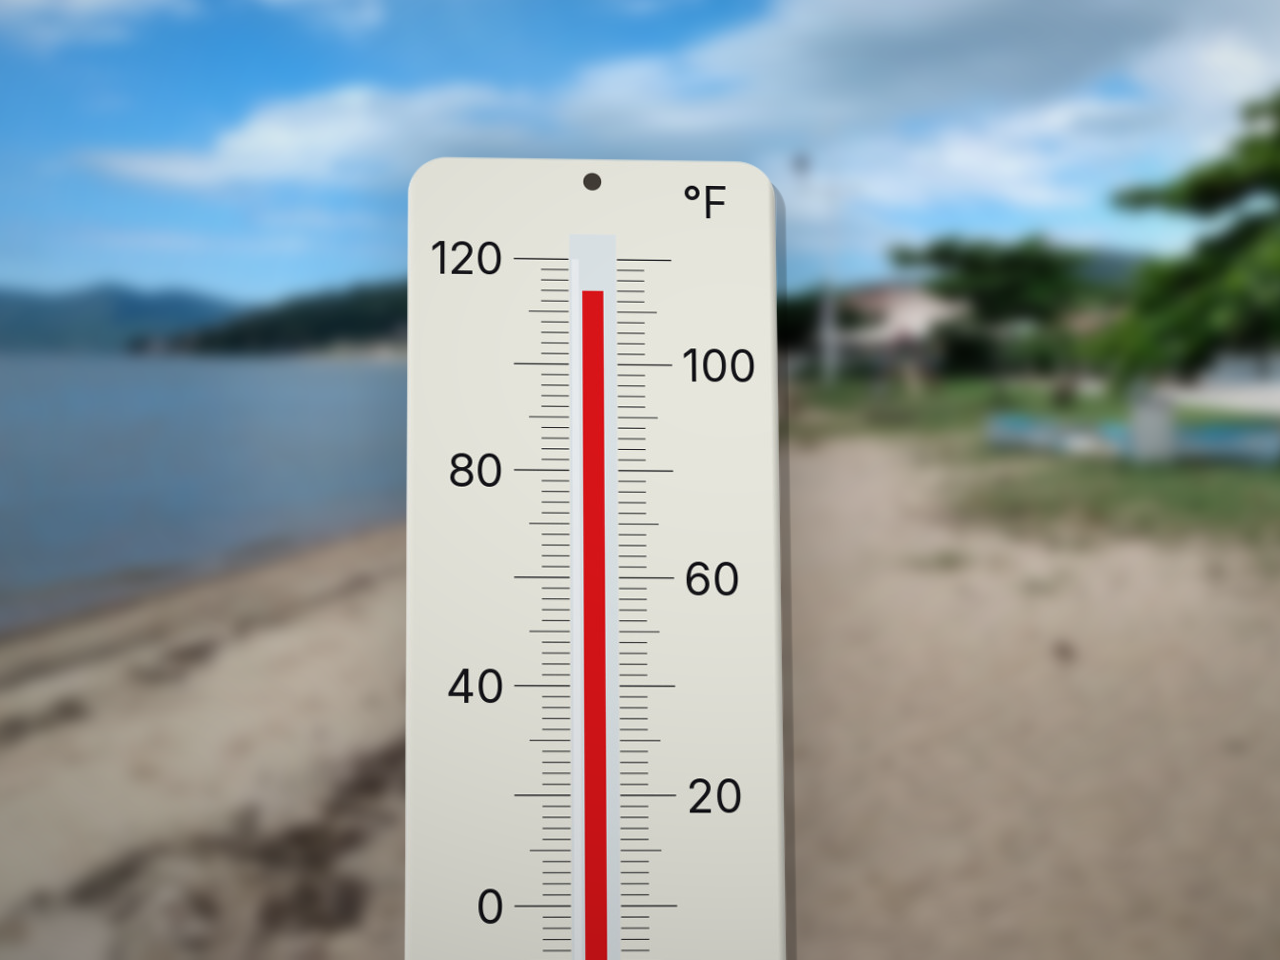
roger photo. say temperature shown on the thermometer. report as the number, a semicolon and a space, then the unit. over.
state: 114; °F
